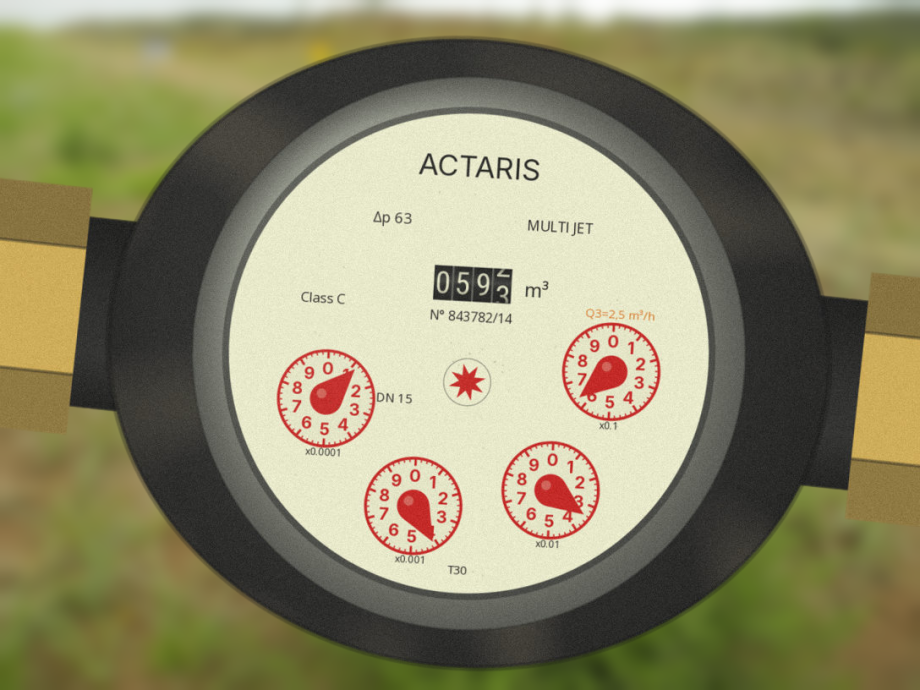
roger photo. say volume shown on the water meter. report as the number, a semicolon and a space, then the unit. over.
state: 592.6341; m³
